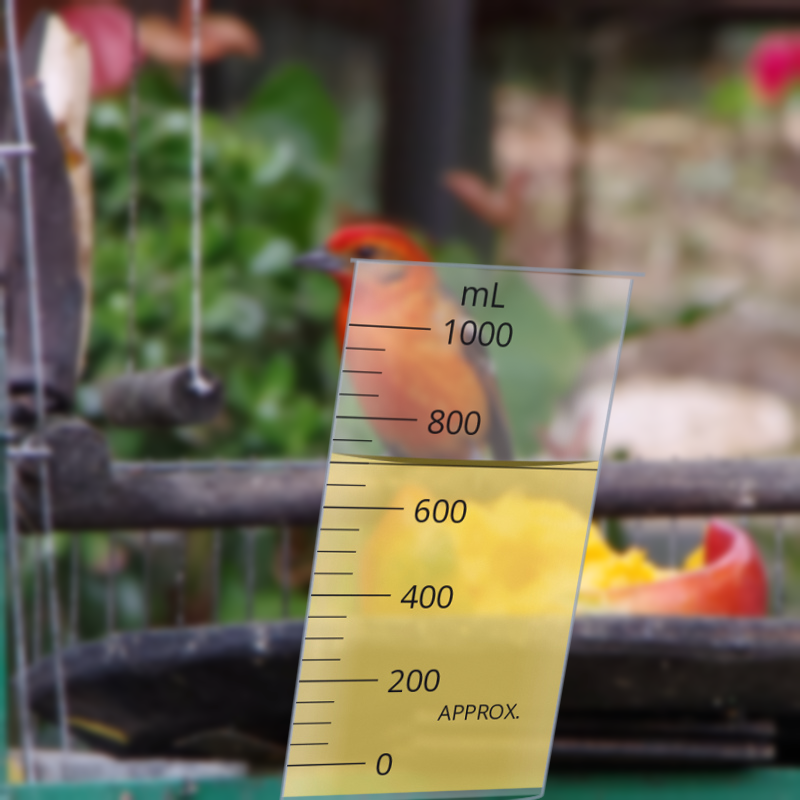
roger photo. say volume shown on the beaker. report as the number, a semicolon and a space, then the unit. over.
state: 700; mL
